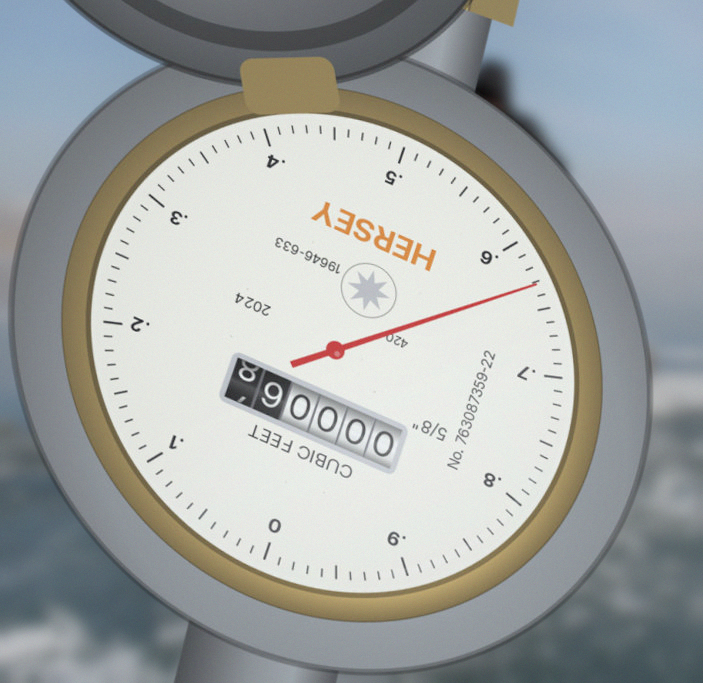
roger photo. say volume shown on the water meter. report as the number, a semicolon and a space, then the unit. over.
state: 67.63; ft³
